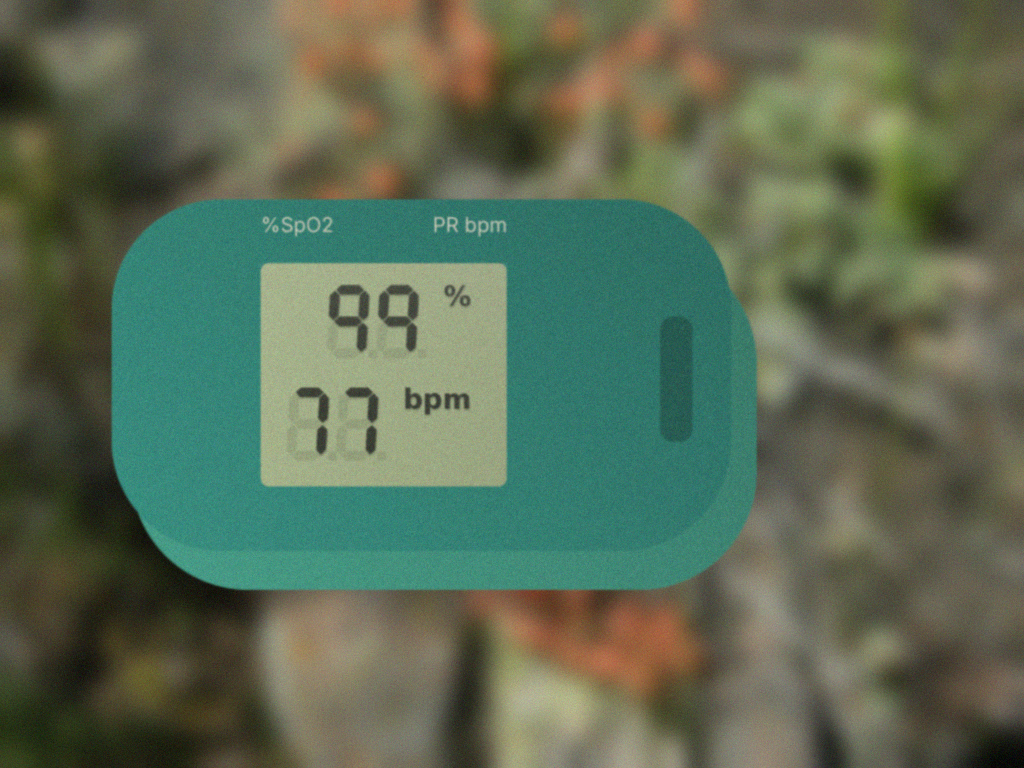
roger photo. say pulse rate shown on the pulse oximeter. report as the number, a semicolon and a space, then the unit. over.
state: 77; bpm
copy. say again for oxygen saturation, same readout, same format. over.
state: 99; %
